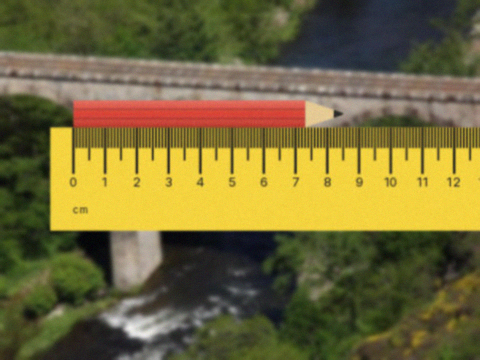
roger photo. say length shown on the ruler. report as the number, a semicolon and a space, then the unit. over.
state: 8.5; cm
